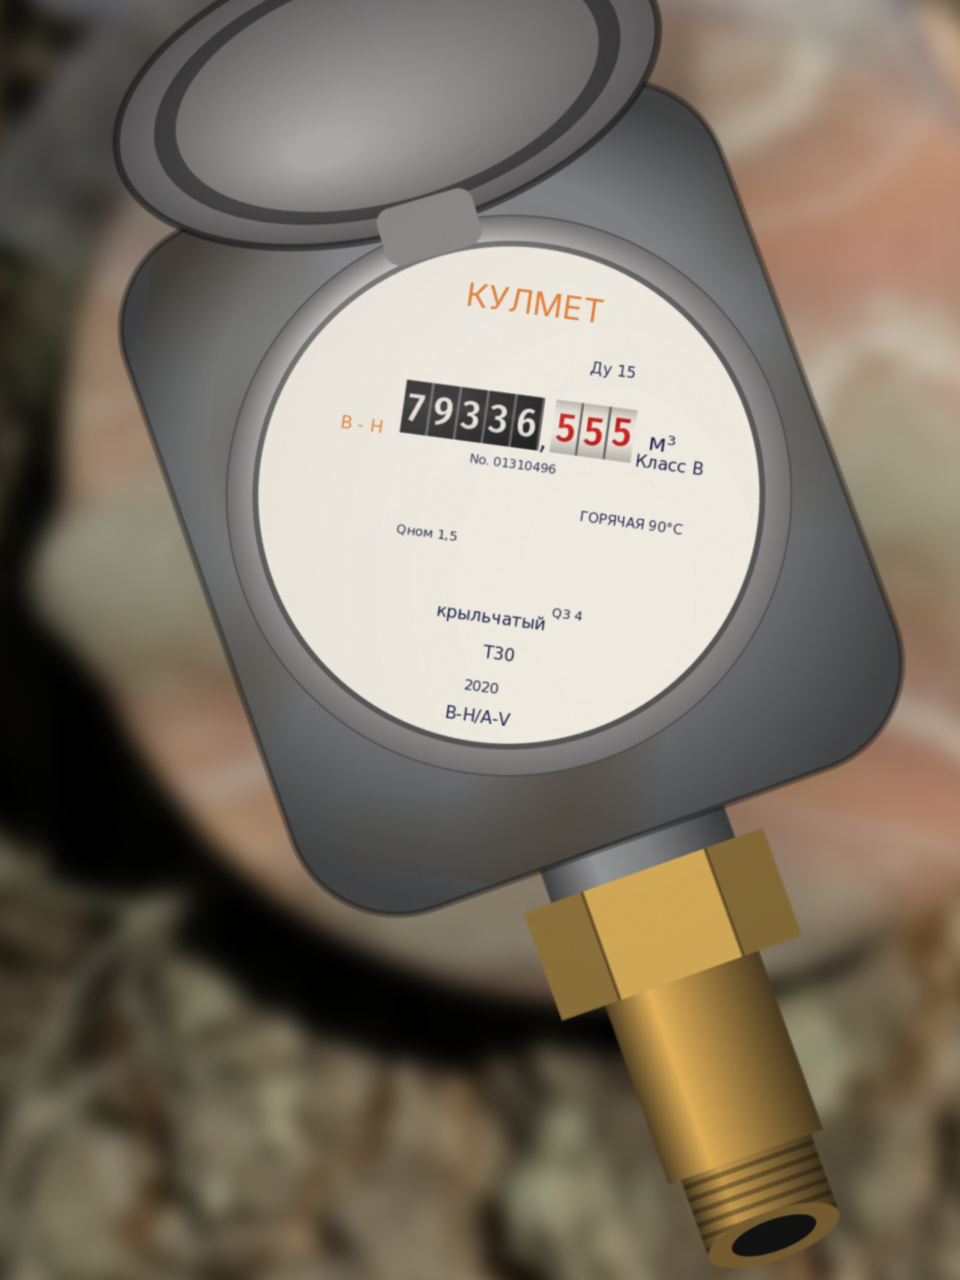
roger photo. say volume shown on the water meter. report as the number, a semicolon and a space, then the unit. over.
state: 79336.555; m³
